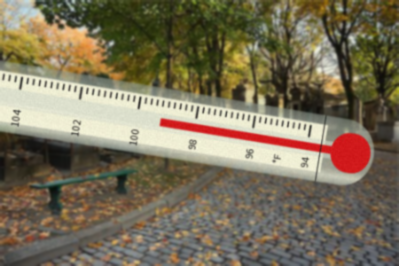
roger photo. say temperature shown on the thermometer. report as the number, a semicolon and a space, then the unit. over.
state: 99.2; °F
